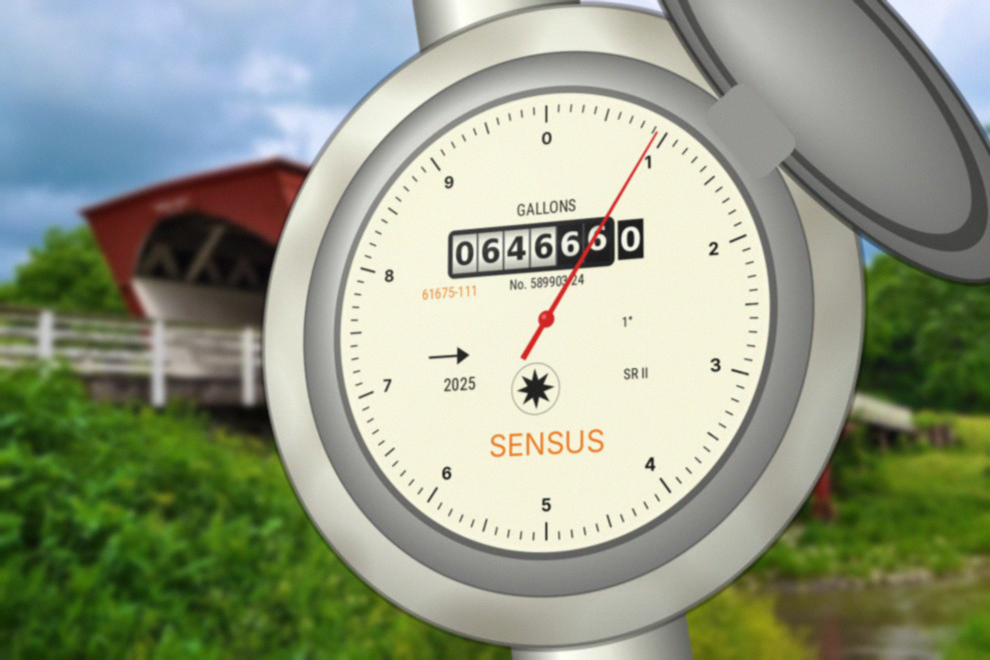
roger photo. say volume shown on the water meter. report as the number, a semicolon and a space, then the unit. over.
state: 646660.9; gal
